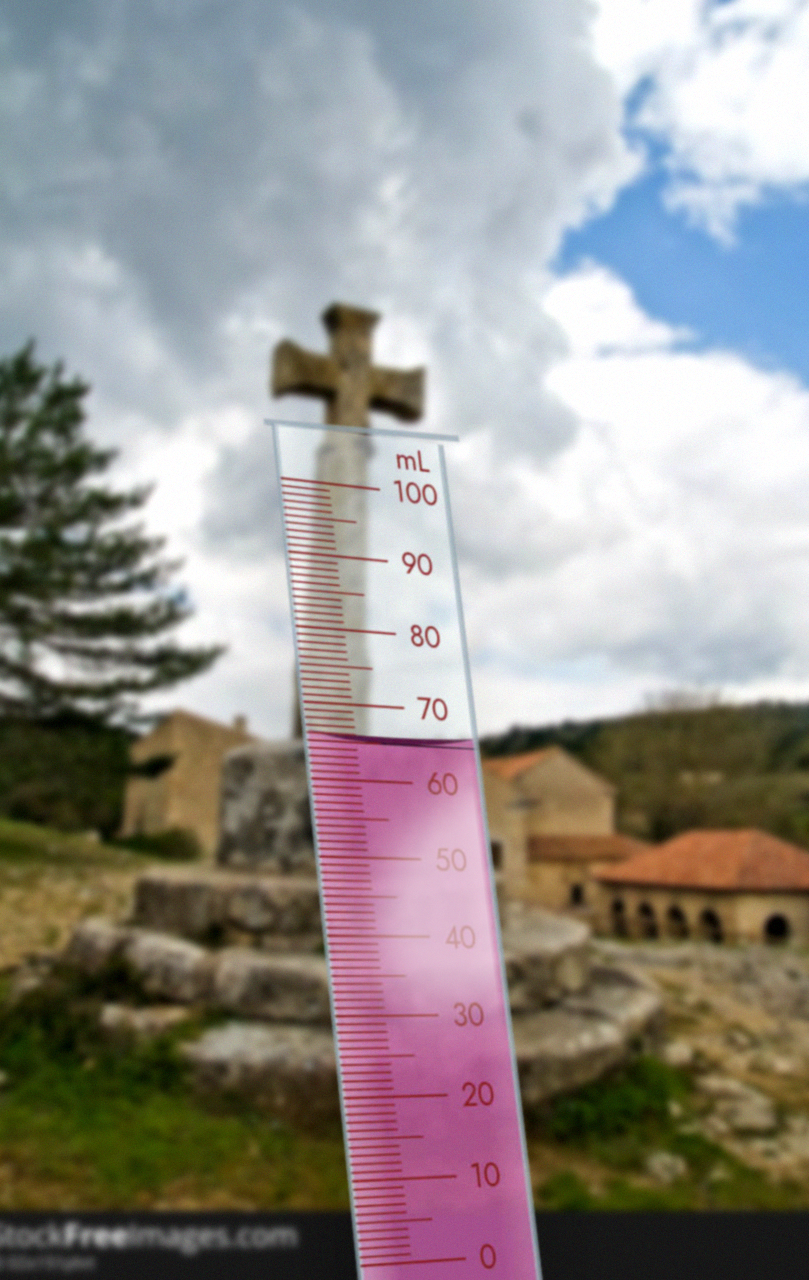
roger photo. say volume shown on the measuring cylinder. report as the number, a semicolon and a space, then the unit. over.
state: 65; mL
